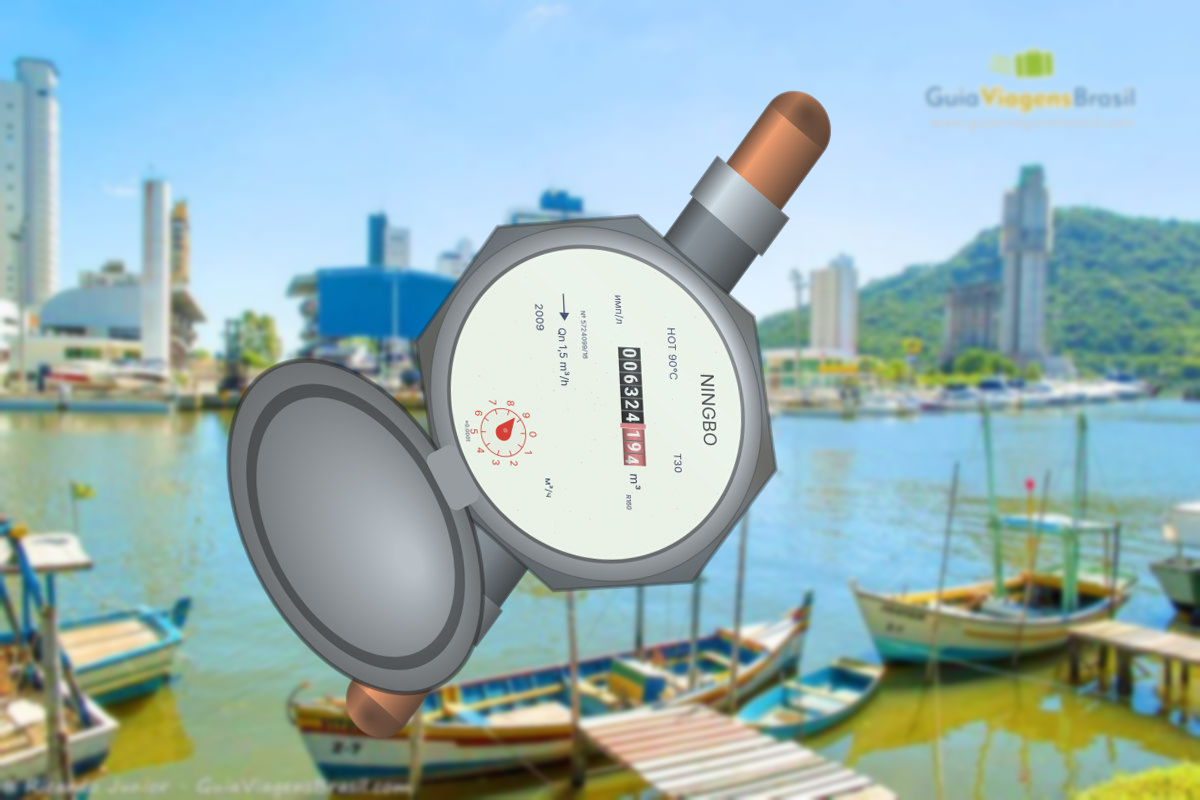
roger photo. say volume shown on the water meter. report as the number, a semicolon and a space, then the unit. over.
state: 6324.1938; m³
